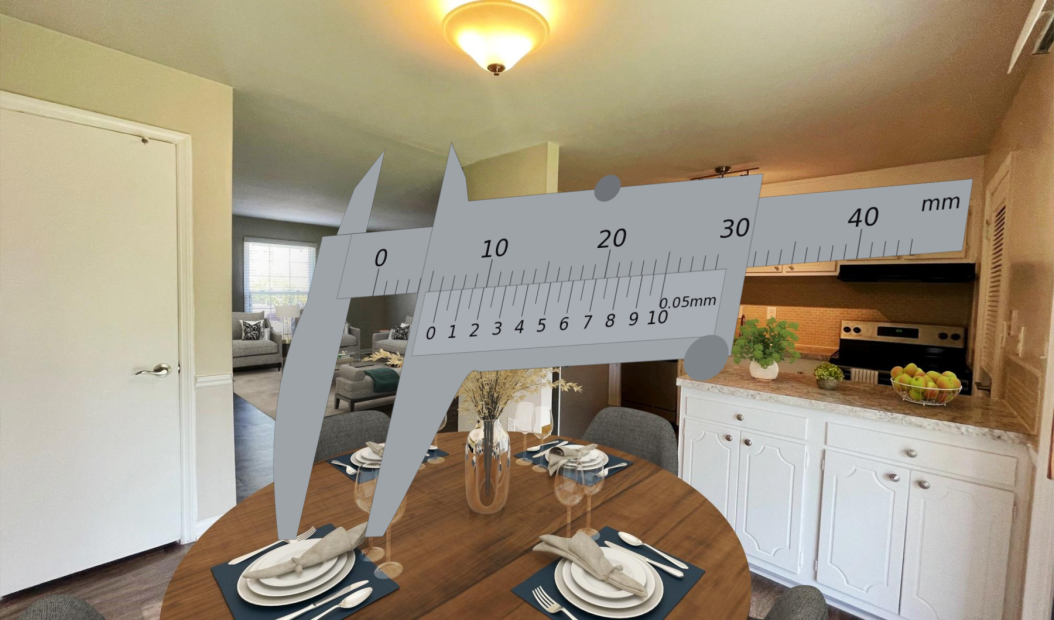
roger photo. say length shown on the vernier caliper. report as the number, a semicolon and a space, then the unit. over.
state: 6.0; mm
